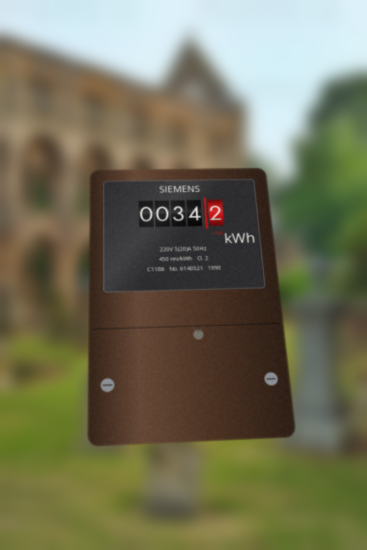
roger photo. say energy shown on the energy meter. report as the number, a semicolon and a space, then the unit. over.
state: 34.2; kWh
